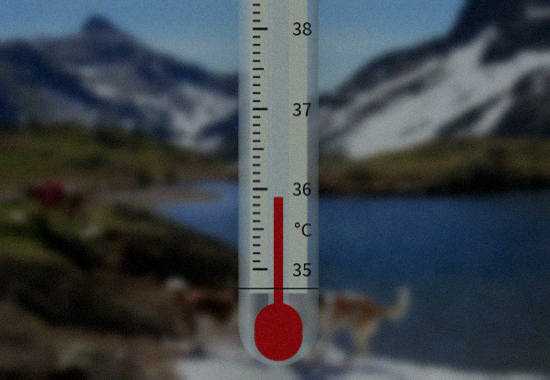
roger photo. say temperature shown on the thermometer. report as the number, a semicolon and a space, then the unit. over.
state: 35.9; °C
